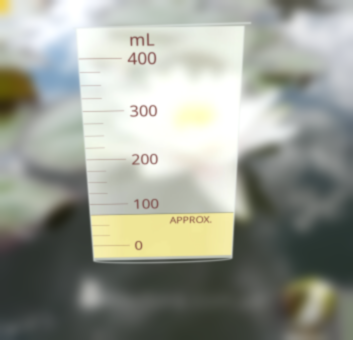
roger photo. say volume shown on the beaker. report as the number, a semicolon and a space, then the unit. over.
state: 75; mL
